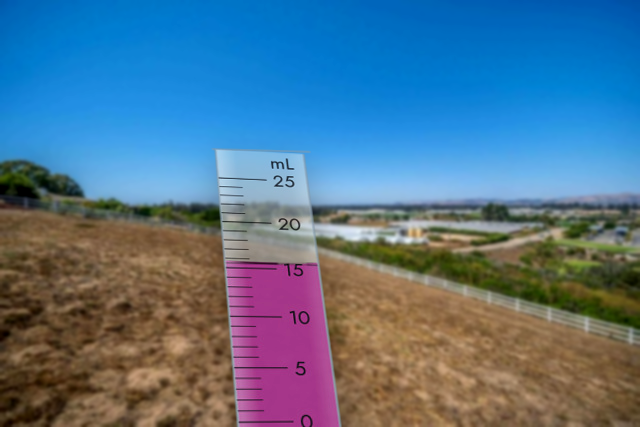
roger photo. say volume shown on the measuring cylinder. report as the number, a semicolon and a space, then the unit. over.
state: 15.5; mL
